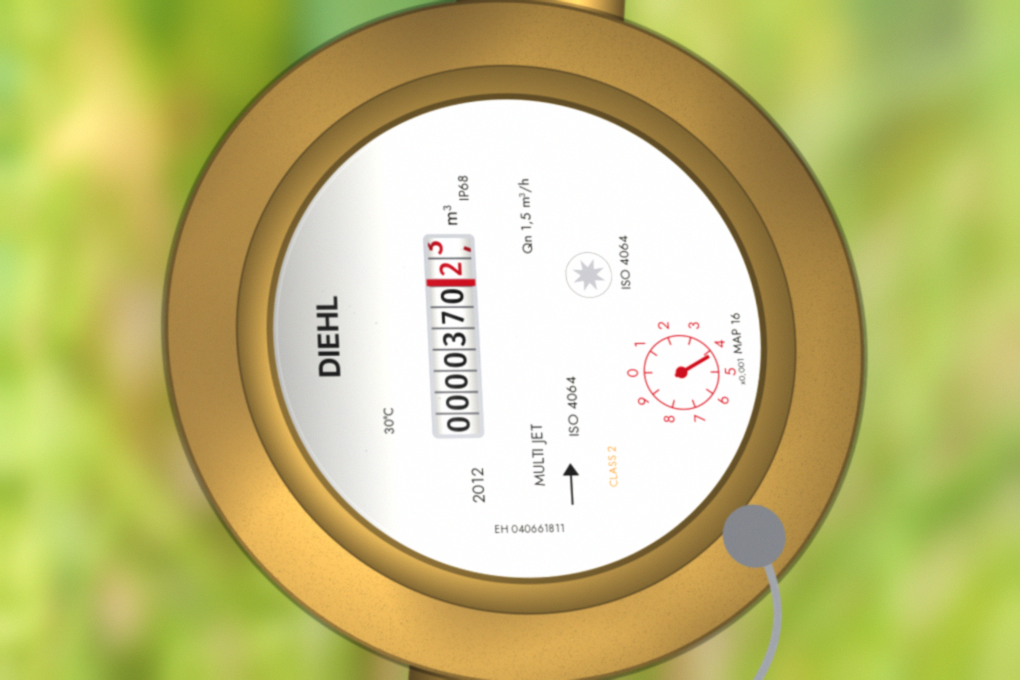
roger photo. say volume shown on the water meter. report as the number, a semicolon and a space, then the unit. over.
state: 370.234; m³
